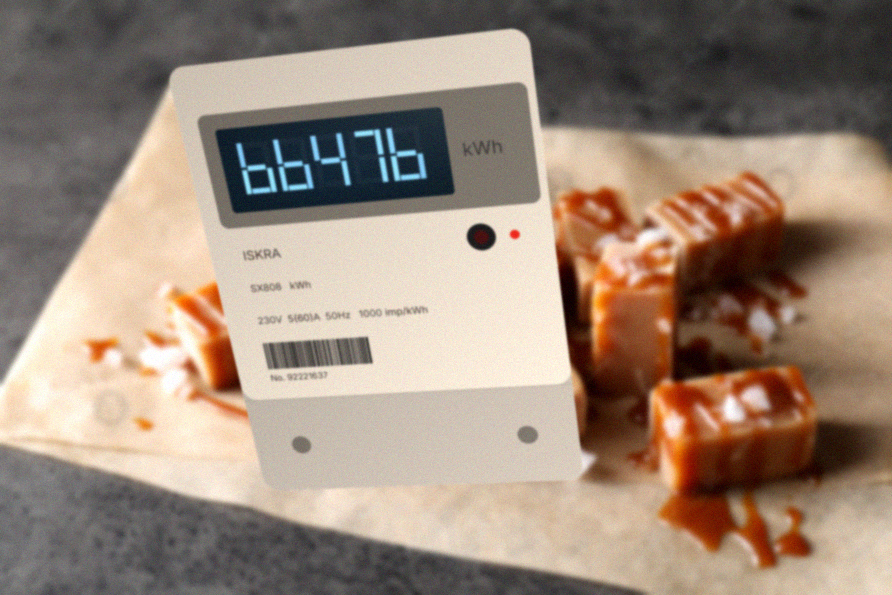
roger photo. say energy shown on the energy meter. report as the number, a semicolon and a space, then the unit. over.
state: 66476; kWh
